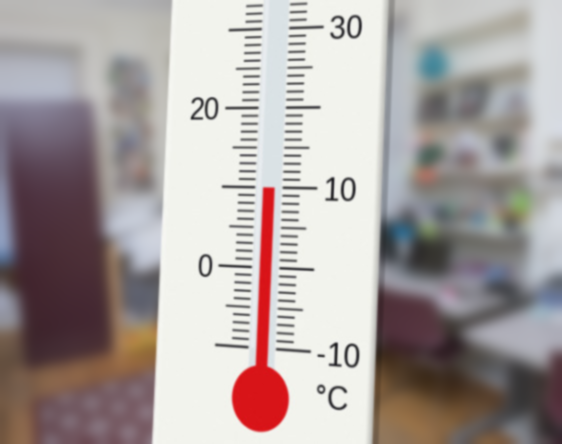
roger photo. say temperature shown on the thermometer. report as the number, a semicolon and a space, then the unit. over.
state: 10; °C
